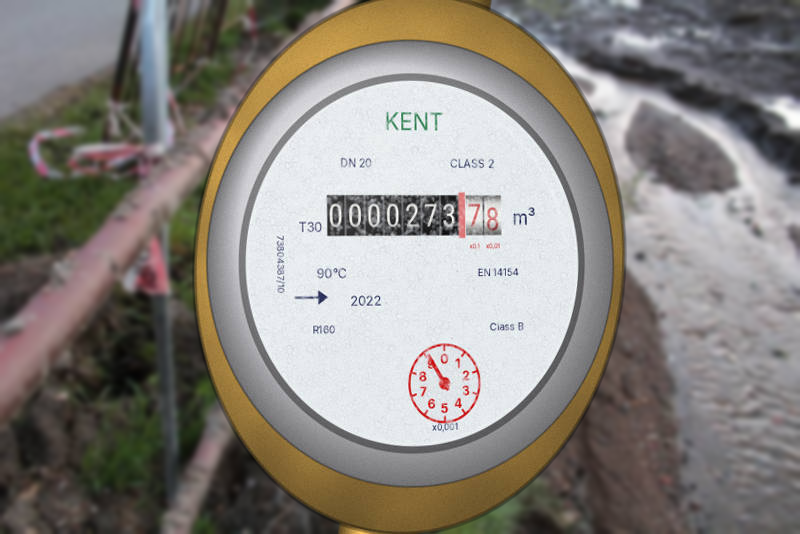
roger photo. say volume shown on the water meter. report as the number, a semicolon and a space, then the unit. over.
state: 273.779; m³
